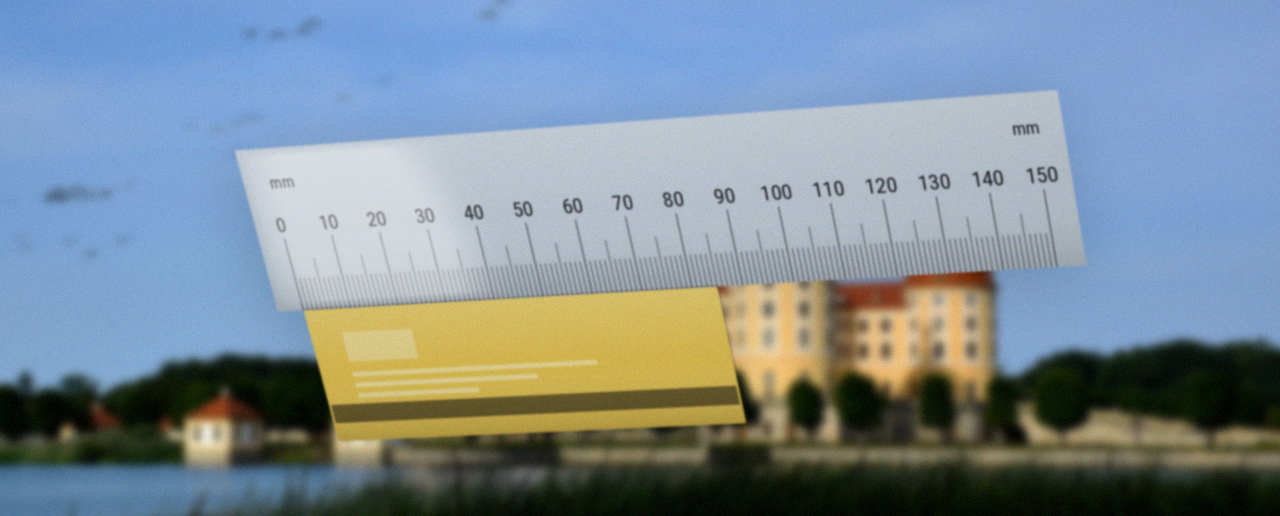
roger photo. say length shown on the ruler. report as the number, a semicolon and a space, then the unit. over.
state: 85; mm
